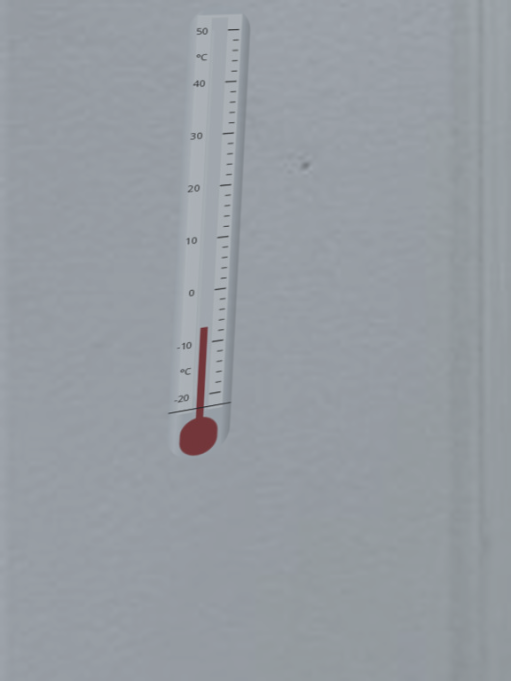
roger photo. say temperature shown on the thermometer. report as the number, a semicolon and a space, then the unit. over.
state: -7; °C
